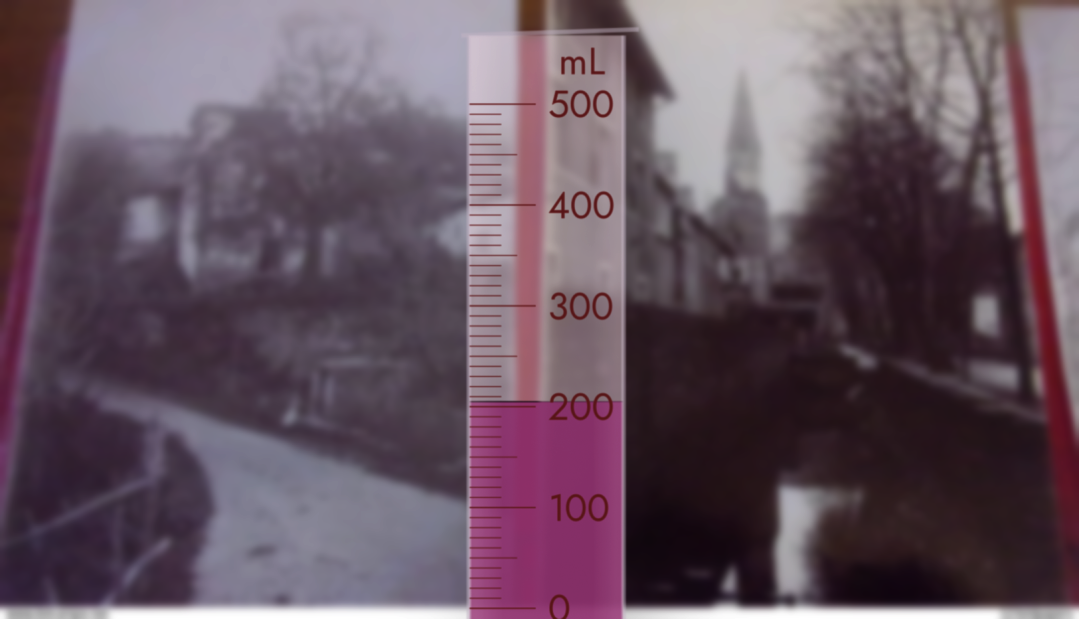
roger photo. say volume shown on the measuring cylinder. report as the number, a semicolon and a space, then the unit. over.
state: 205; mL
